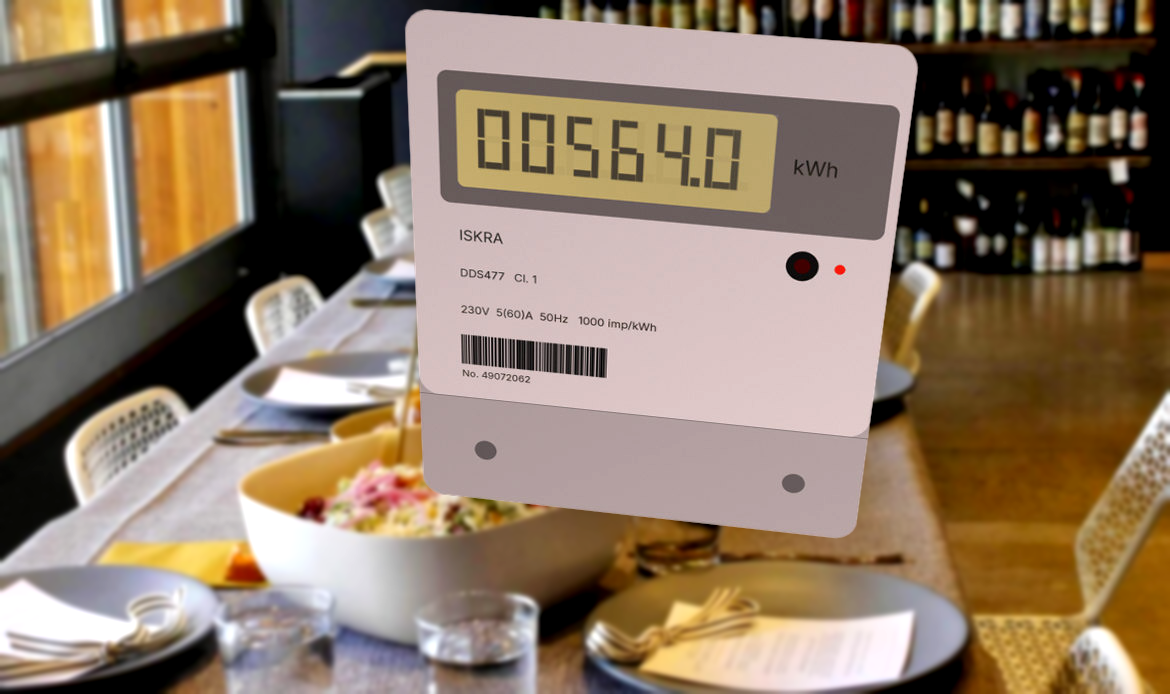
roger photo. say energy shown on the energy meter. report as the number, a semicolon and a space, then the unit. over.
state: 564.0; kWh
